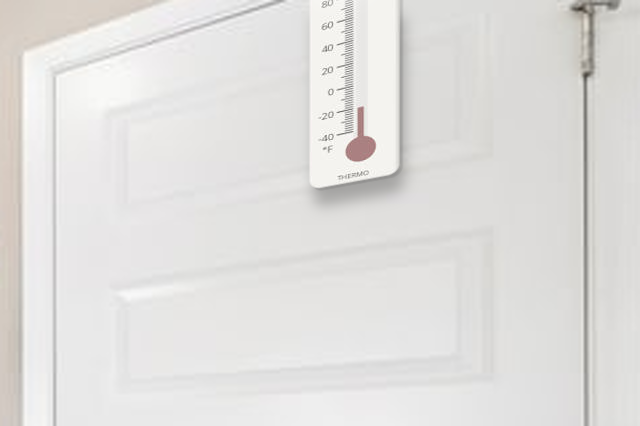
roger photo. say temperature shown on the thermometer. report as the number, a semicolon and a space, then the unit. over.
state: -20; °F
